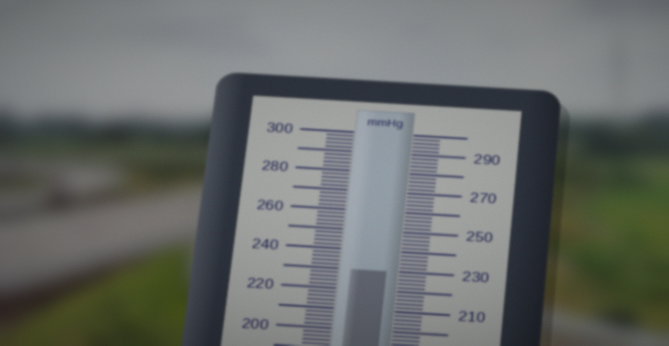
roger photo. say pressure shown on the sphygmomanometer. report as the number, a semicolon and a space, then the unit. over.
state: 230; mmHg
